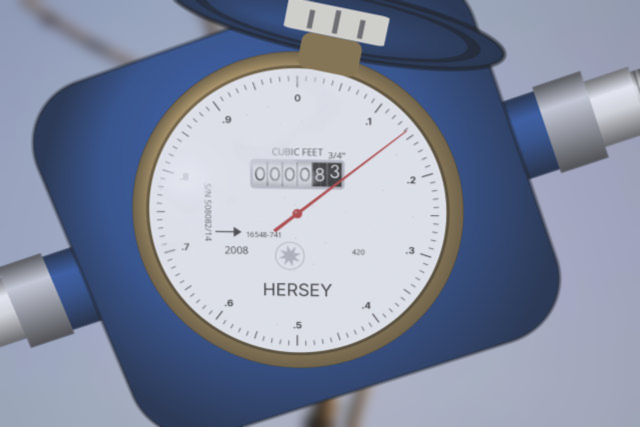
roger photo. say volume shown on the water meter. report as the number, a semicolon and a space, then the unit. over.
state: 83.14; ft³
